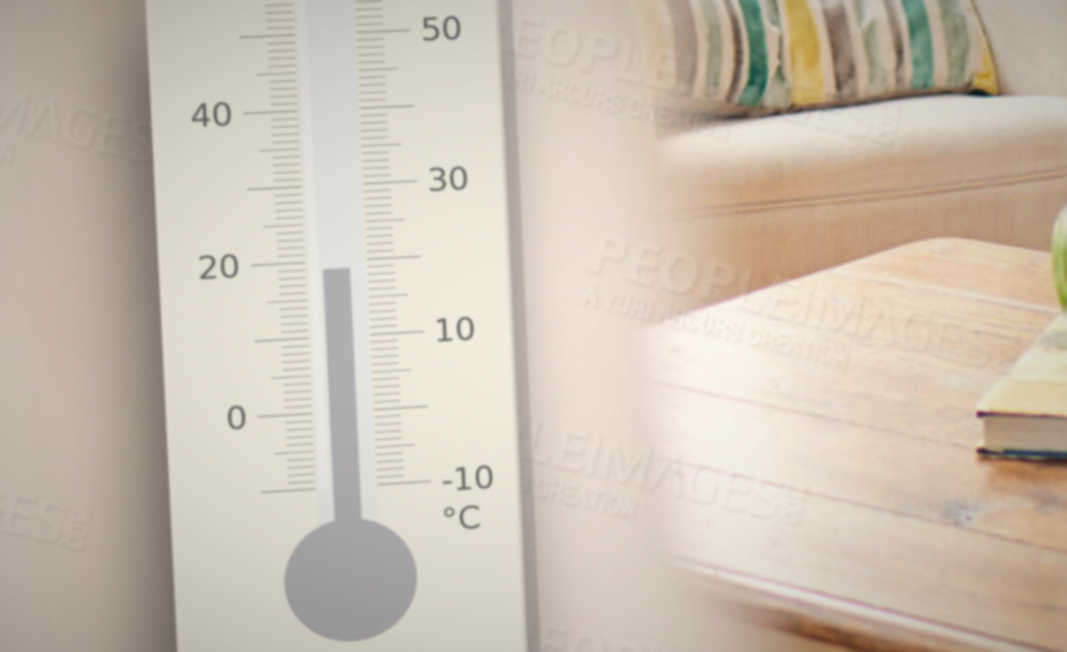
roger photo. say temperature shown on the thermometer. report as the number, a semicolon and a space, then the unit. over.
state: 19; °C
